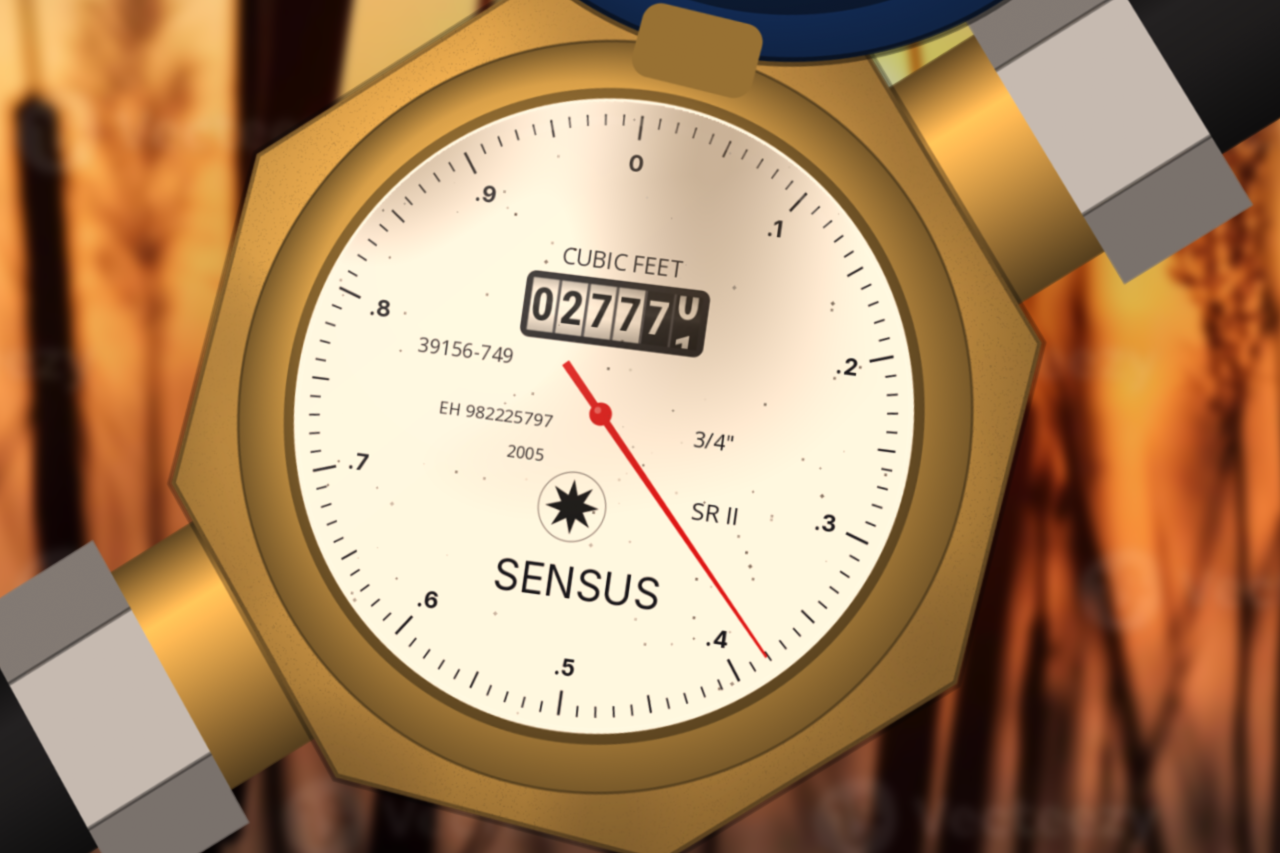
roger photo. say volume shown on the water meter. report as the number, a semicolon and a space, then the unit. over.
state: 27770.38; ft³
